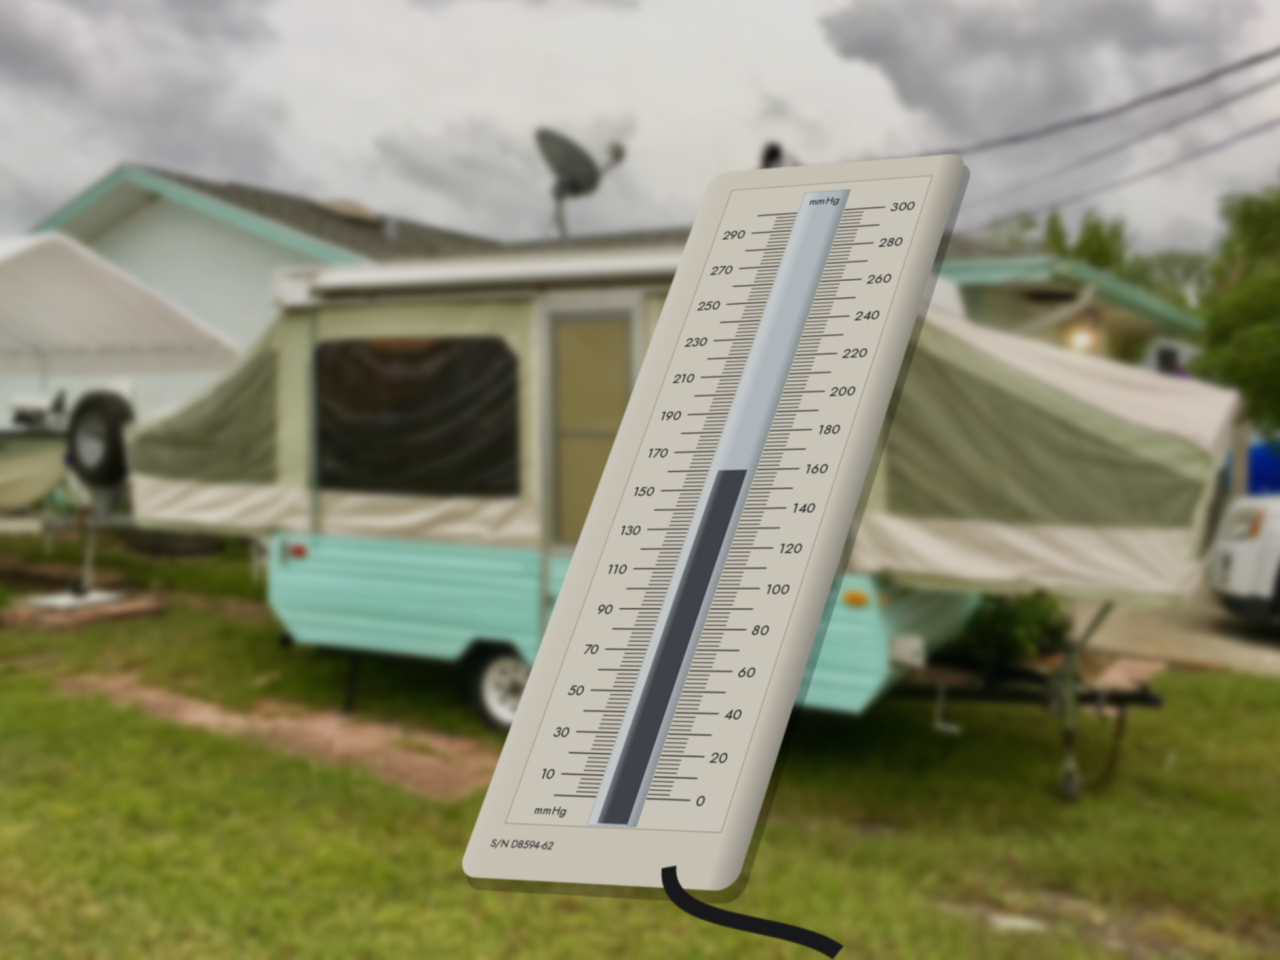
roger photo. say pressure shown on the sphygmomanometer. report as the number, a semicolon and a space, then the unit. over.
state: 160; mmHg
